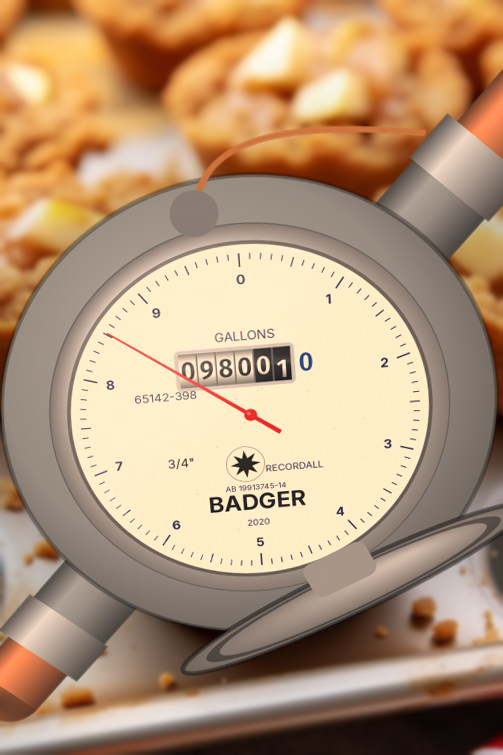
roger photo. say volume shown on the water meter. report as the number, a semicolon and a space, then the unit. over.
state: 980008.5; gal
